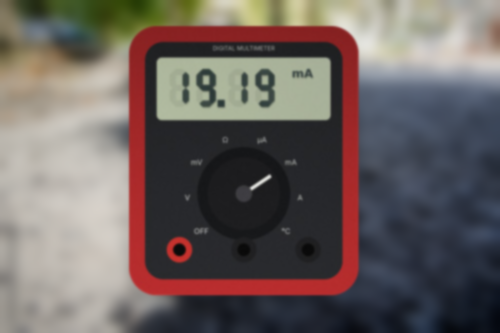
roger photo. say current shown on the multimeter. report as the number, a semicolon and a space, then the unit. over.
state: 19.19; mA
